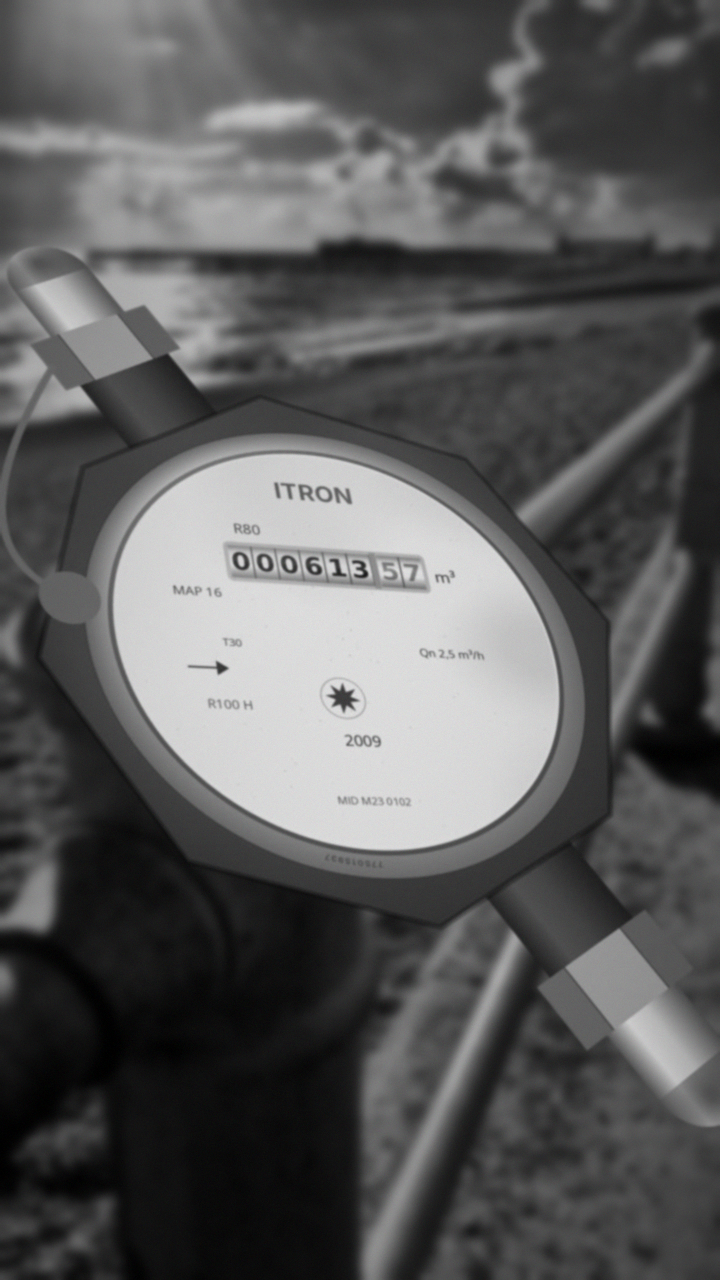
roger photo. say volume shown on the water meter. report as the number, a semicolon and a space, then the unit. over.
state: 613.57; m³
